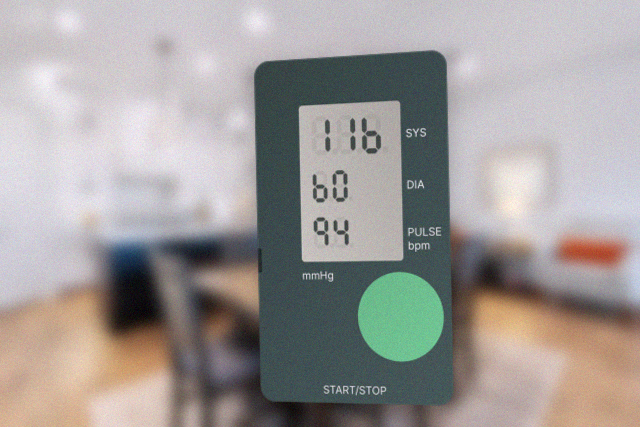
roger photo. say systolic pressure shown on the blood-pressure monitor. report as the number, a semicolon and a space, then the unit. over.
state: 116; mmHg
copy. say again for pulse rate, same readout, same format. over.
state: 94; bpm
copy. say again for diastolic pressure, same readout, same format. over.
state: 60; mmHg
